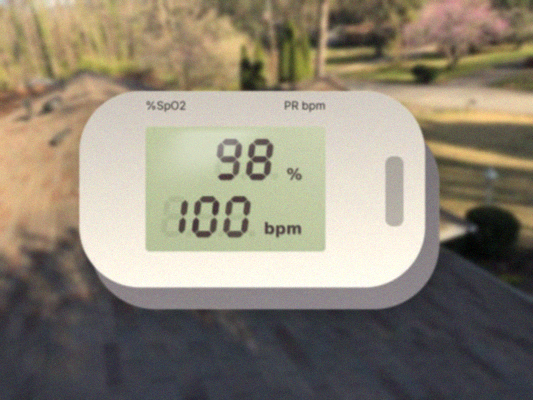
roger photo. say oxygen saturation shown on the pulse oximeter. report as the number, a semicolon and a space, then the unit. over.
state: 98; %
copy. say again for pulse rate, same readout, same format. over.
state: 100; bpm
